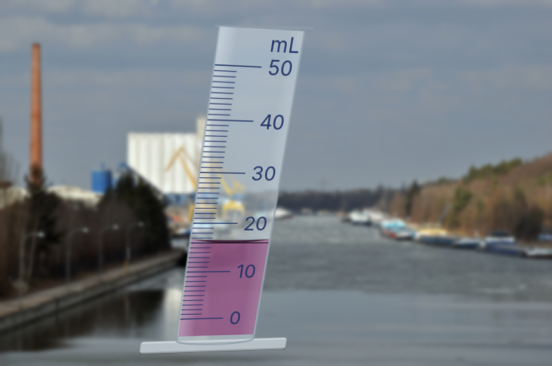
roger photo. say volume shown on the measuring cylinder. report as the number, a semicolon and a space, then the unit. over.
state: 16; mL
